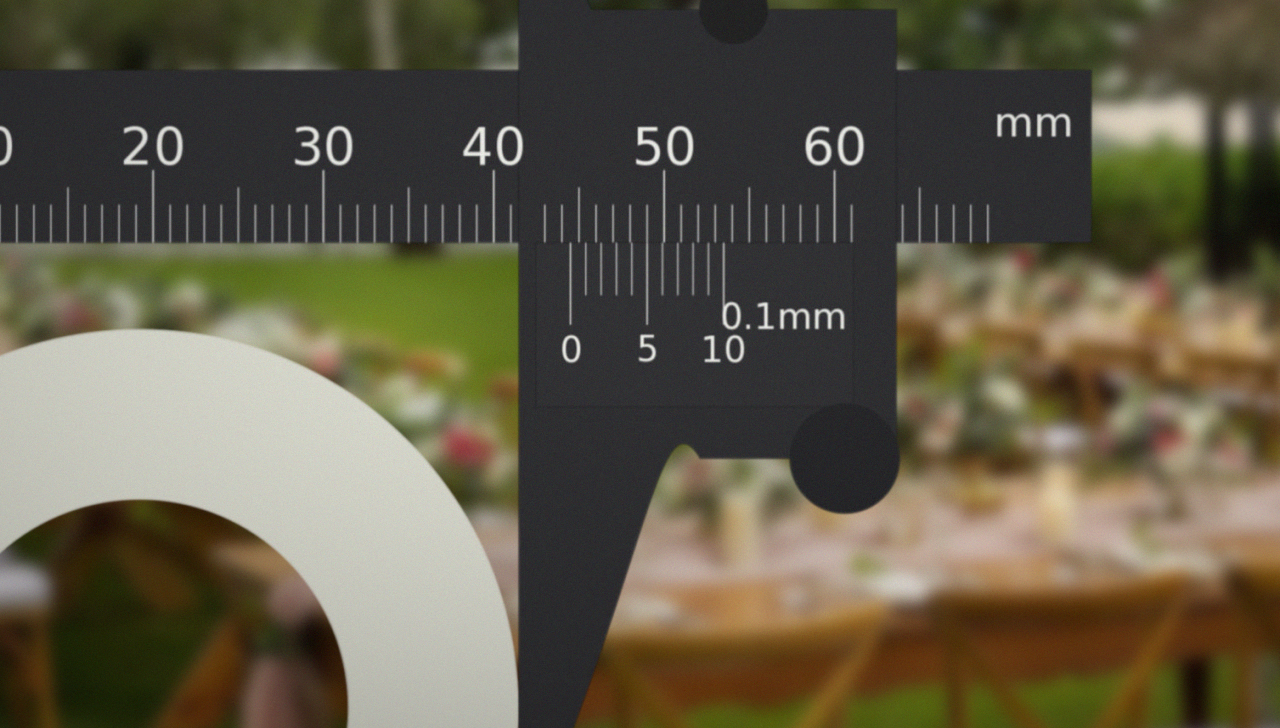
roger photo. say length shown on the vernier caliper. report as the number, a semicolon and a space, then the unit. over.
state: 44.5; mm
